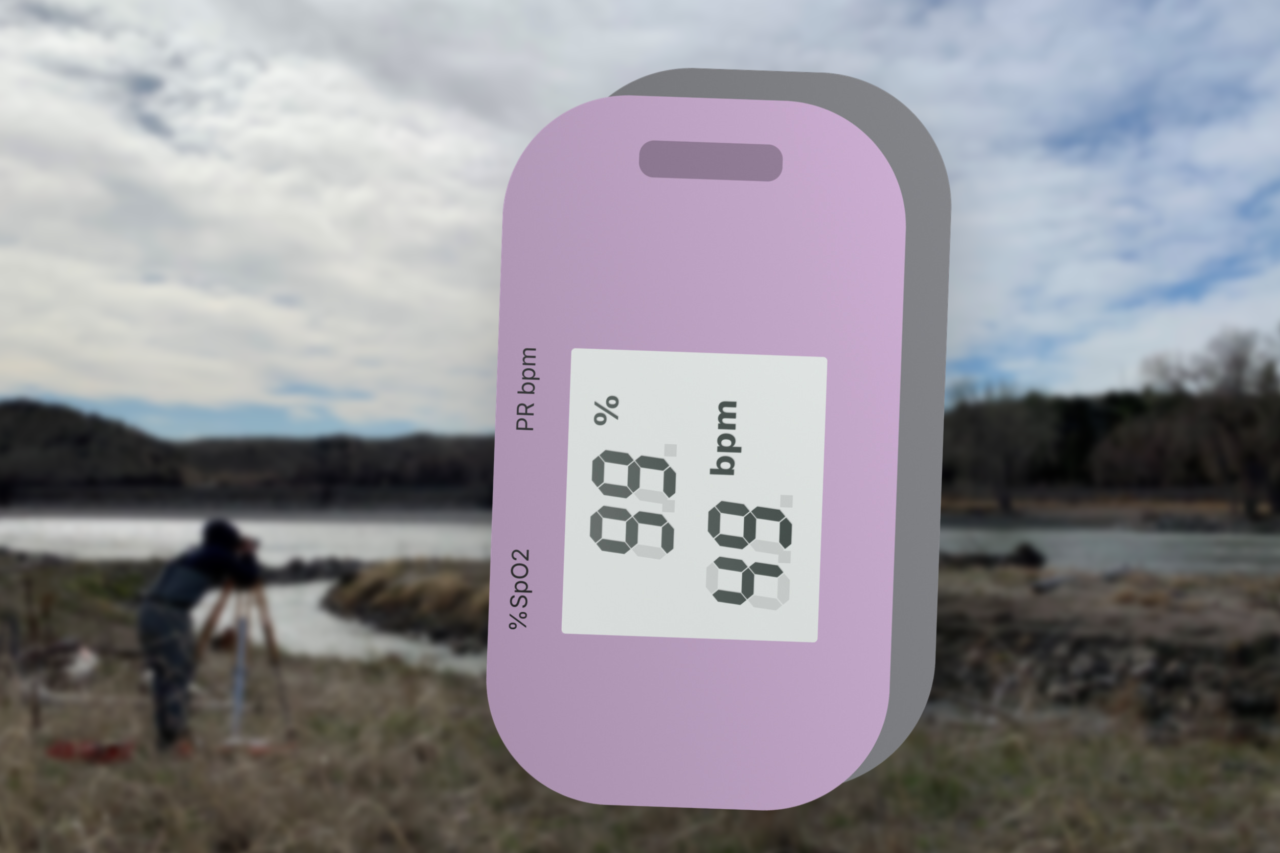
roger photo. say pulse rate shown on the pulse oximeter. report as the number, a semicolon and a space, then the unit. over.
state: 49; bpm
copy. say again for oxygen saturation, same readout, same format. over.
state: 99; %
